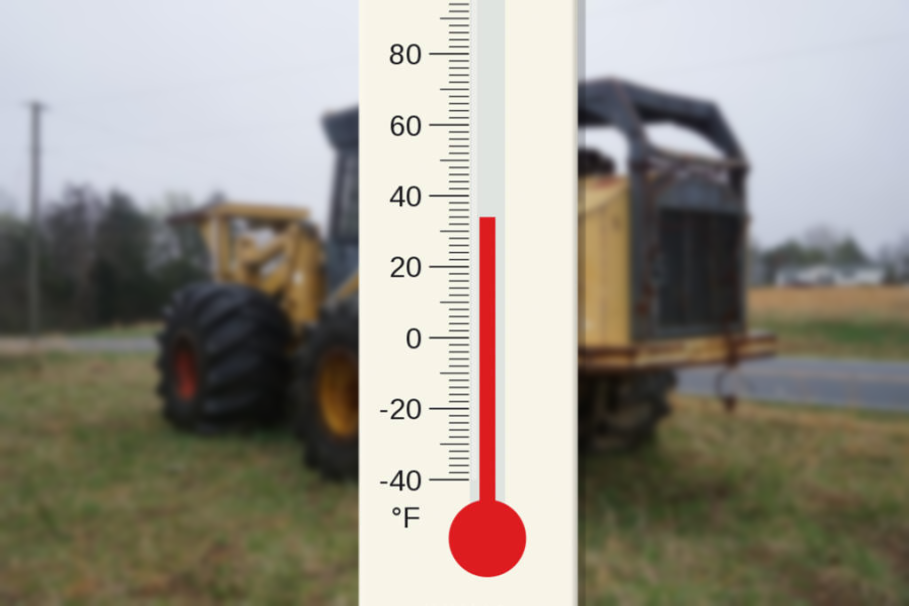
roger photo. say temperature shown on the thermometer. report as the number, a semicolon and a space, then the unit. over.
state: 34; °F
